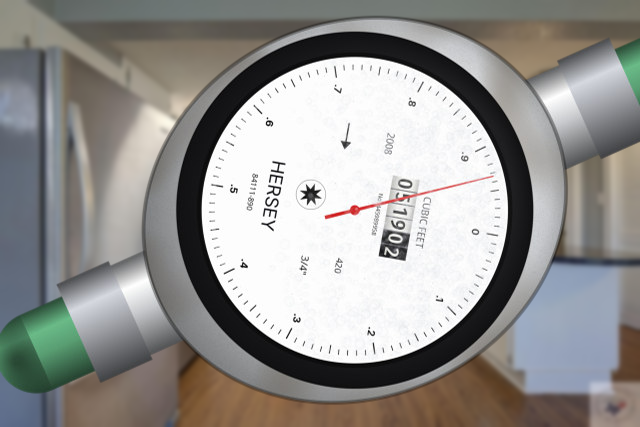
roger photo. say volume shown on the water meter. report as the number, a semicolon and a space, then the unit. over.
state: 51901.93; ft³
